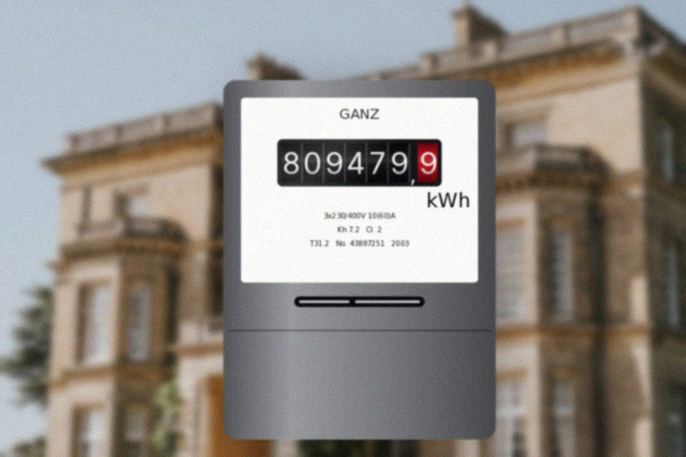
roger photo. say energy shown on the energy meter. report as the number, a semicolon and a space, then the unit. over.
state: 809479.9; kWh
